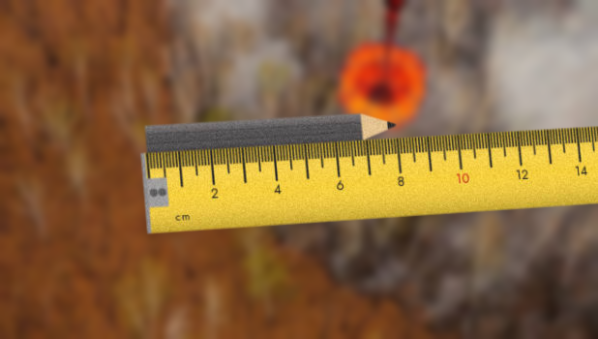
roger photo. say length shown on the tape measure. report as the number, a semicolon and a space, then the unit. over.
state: 8; cm
